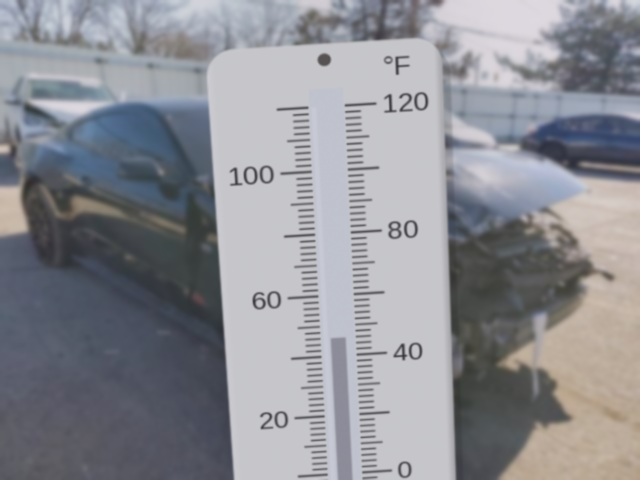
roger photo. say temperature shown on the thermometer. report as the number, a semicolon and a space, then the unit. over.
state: 46; °F
